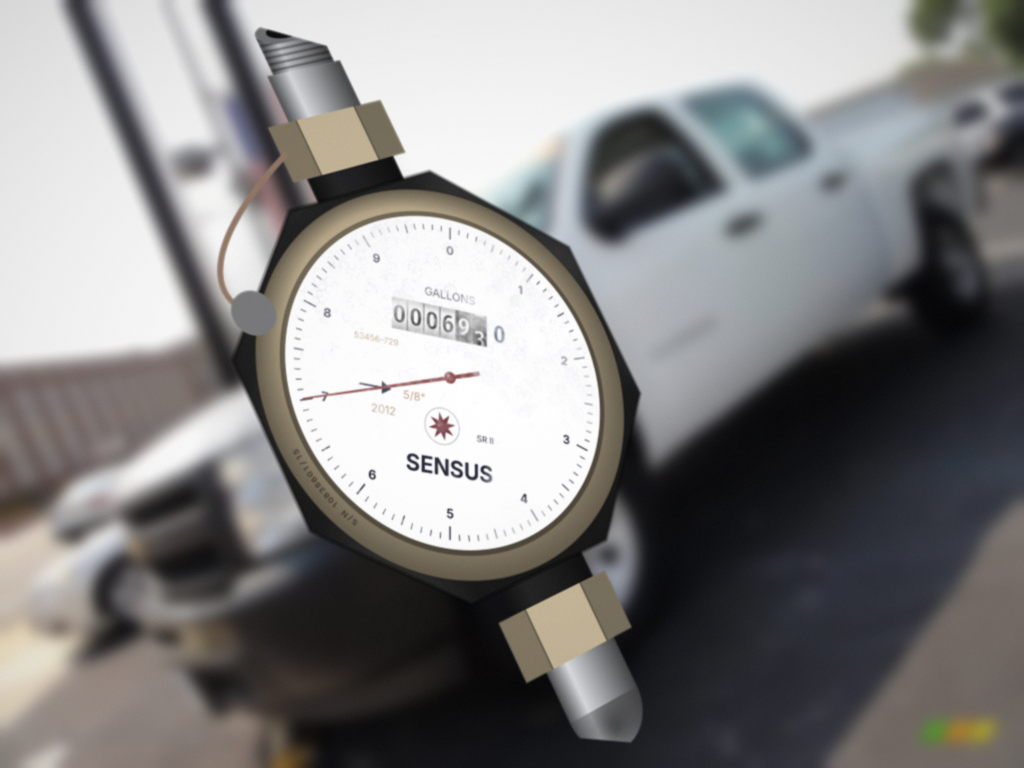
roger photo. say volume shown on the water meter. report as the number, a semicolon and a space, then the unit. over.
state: 6927.0; gal
